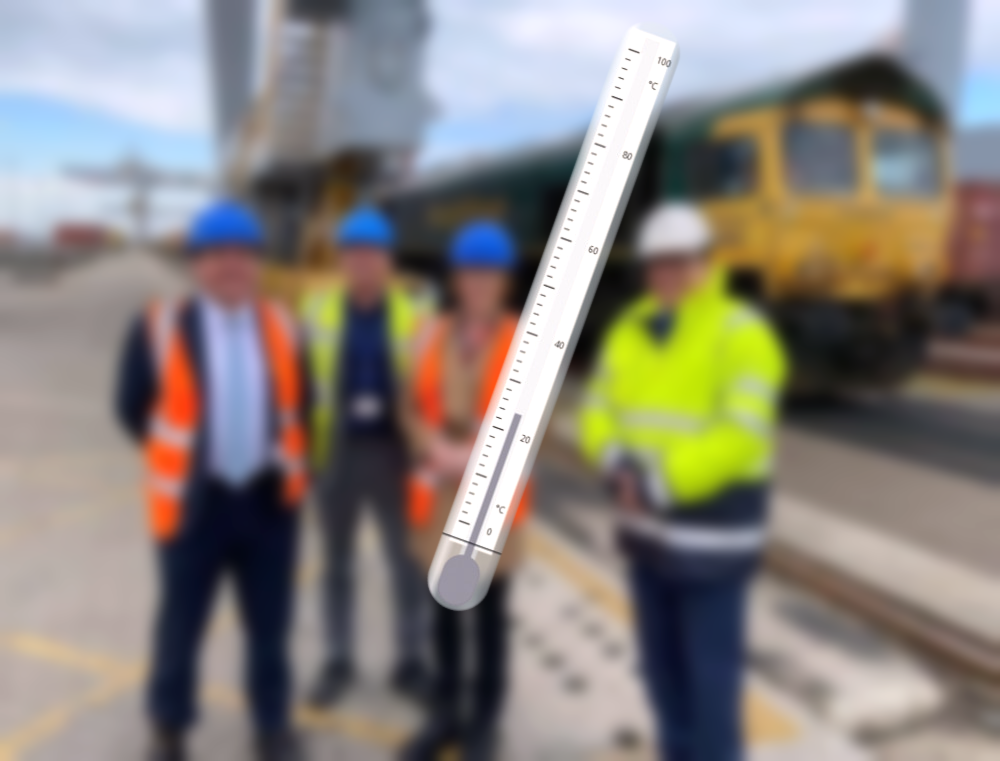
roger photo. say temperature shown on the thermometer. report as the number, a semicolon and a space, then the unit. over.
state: 24; °C
